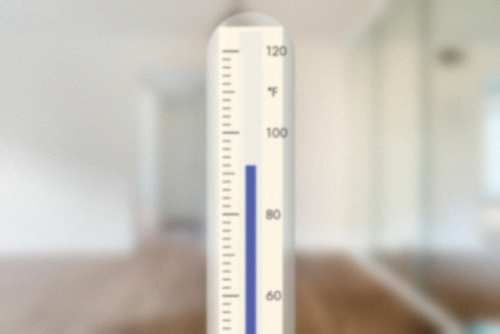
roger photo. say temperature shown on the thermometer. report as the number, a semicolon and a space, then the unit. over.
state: 92; °F
